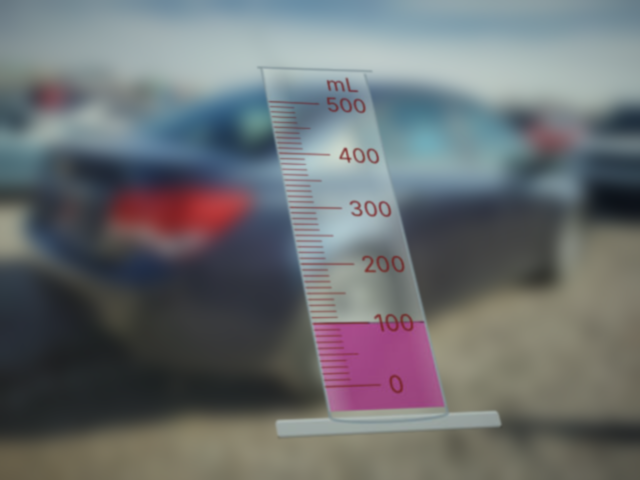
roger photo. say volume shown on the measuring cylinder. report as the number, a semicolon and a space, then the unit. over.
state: 100; mL
